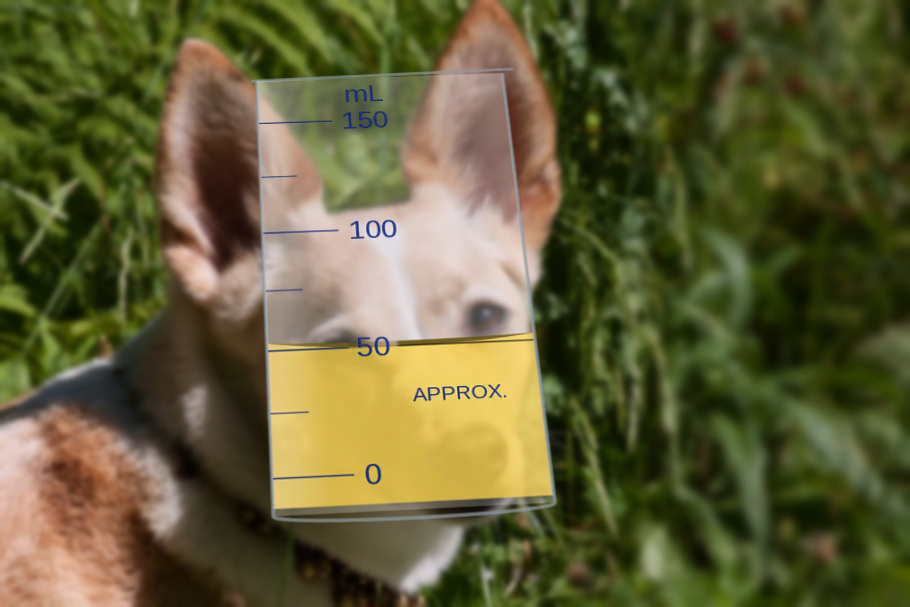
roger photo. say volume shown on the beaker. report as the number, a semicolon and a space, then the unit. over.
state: 50; mL
